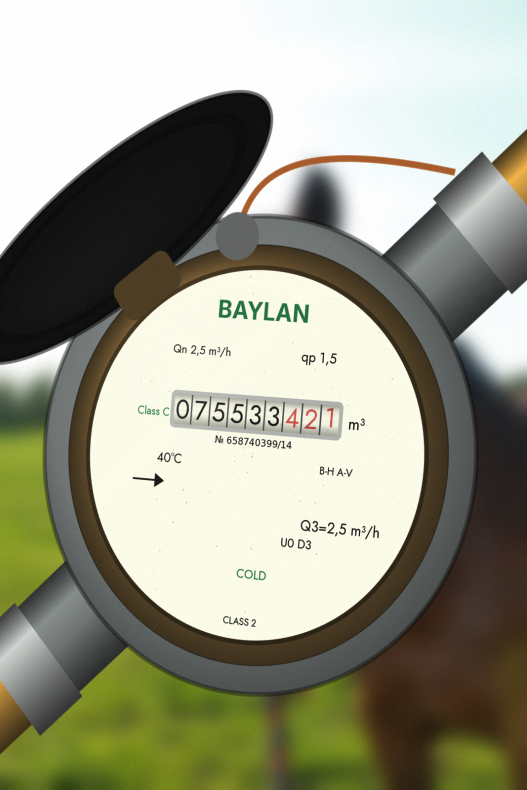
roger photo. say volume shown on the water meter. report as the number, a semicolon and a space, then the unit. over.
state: 75533.421; m³
